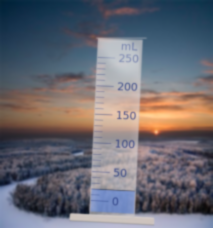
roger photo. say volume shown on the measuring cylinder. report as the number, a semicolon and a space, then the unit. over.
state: 20; mL
